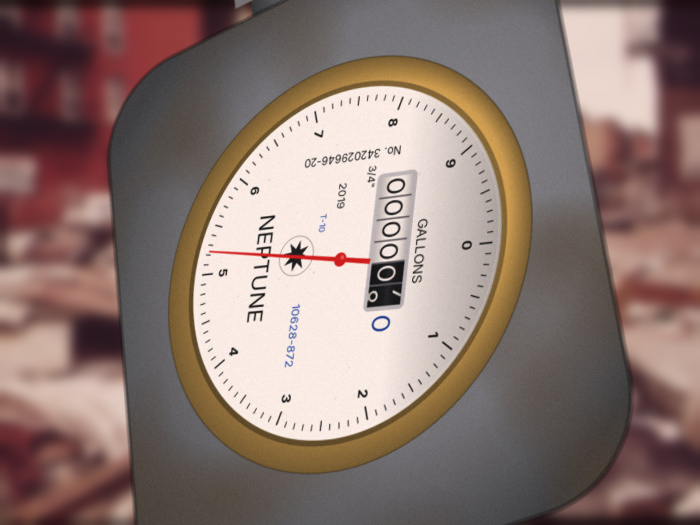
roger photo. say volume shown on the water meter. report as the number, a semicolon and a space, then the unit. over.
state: 75.2; gal
